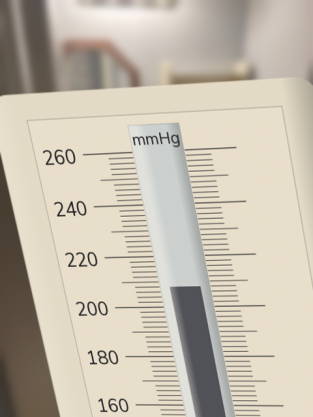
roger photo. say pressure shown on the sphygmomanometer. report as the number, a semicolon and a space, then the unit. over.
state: 208; mmHg
